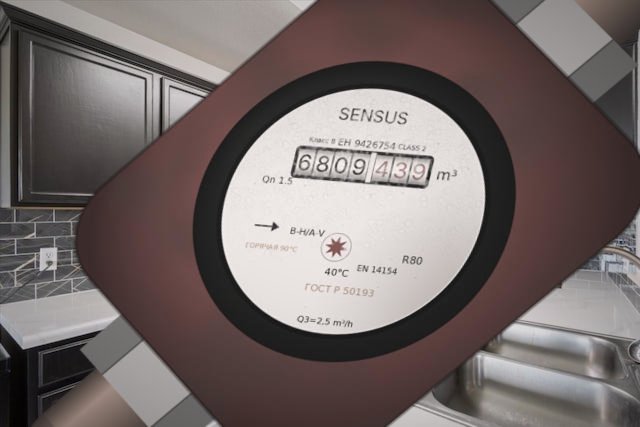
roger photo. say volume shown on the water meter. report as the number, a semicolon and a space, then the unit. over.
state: 6809.439; m³
